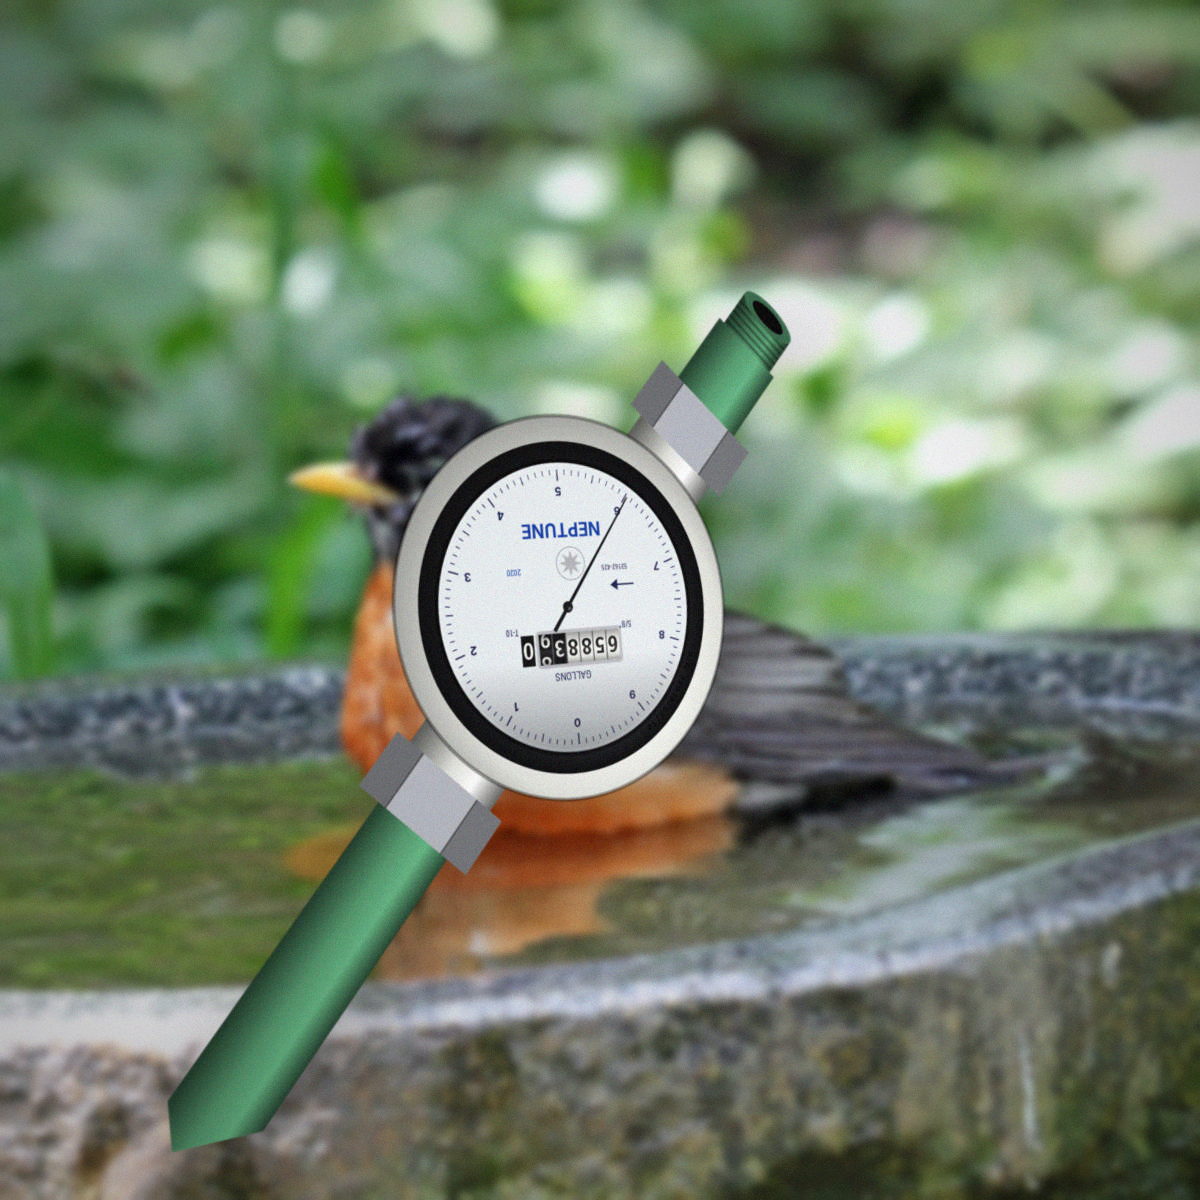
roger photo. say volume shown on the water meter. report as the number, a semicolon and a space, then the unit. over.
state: 6588386.0; gal
